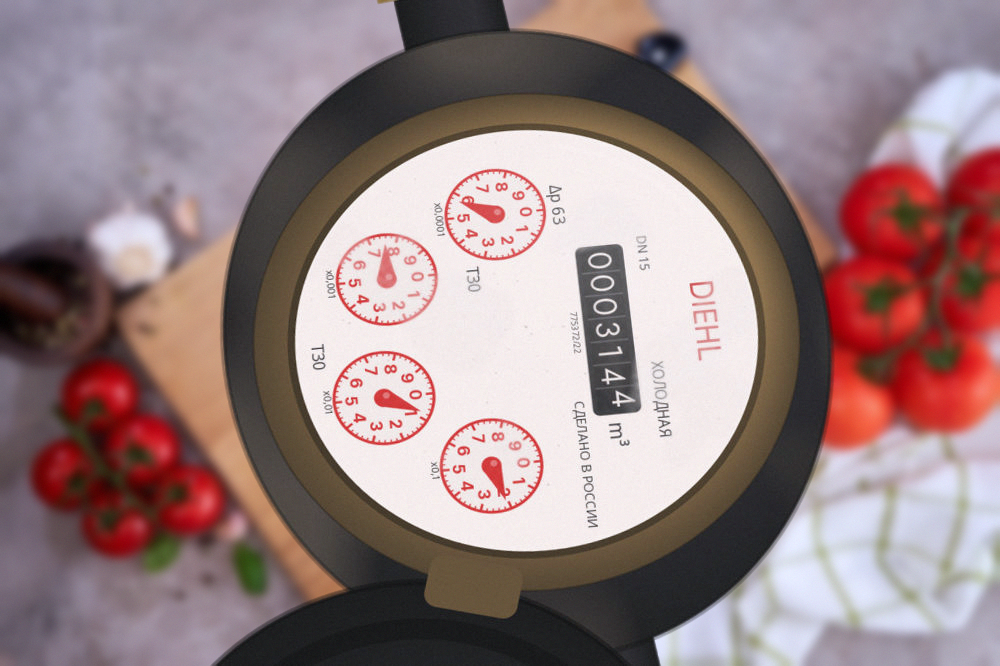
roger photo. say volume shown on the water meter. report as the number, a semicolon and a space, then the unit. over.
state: 3144.2075; m³
